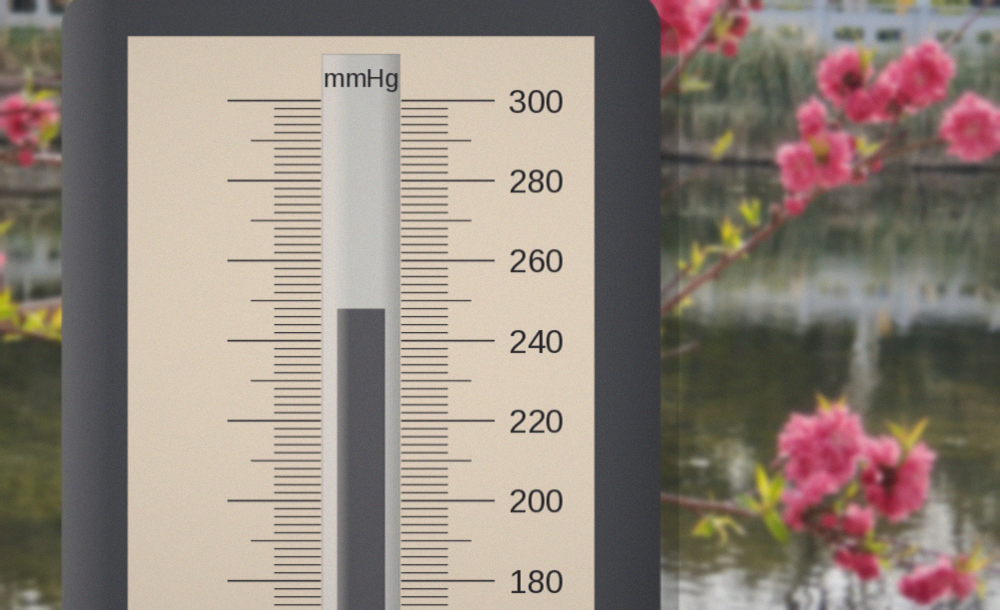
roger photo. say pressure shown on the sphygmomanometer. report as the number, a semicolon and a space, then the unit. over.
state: 248; mmHg
